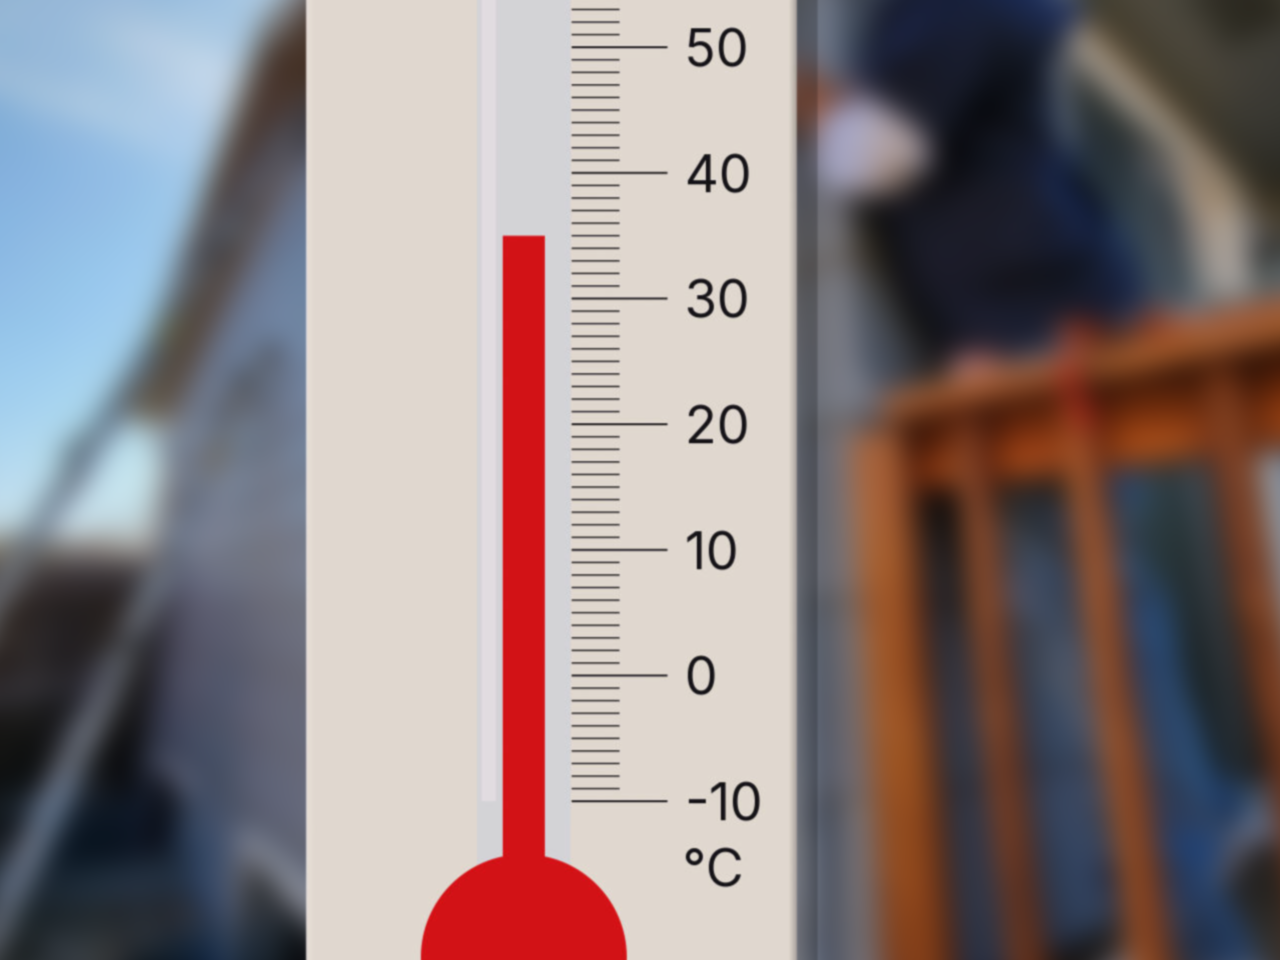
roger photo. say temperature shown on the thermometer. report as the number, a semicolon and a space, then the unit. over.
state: 35; °C
